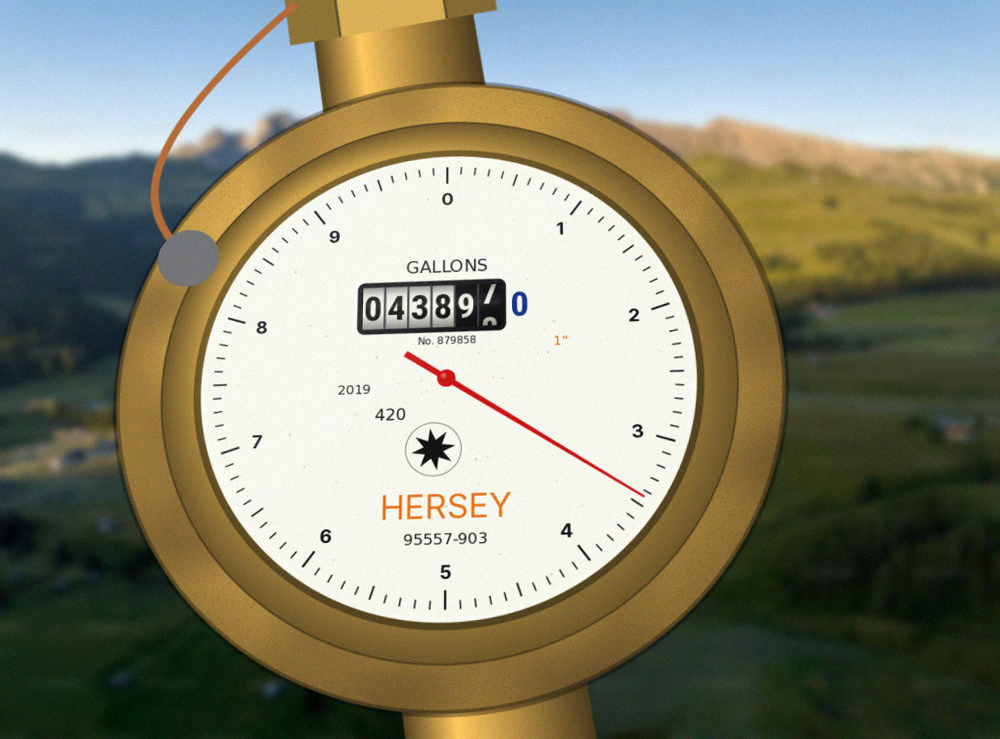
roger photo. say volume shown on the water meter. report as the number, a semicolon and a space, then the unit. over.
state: 438973.4; gal
